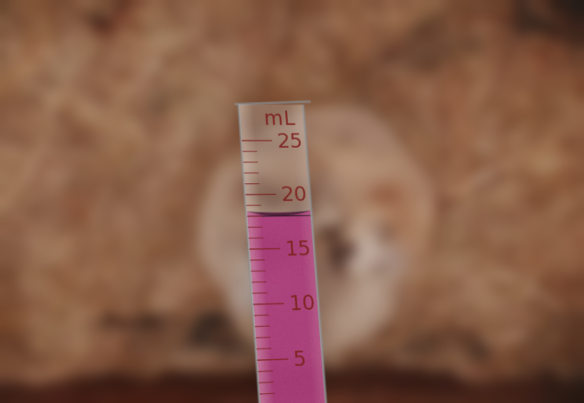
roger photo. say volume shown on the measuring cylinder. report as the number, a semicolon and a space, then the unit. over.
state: 18; mL
